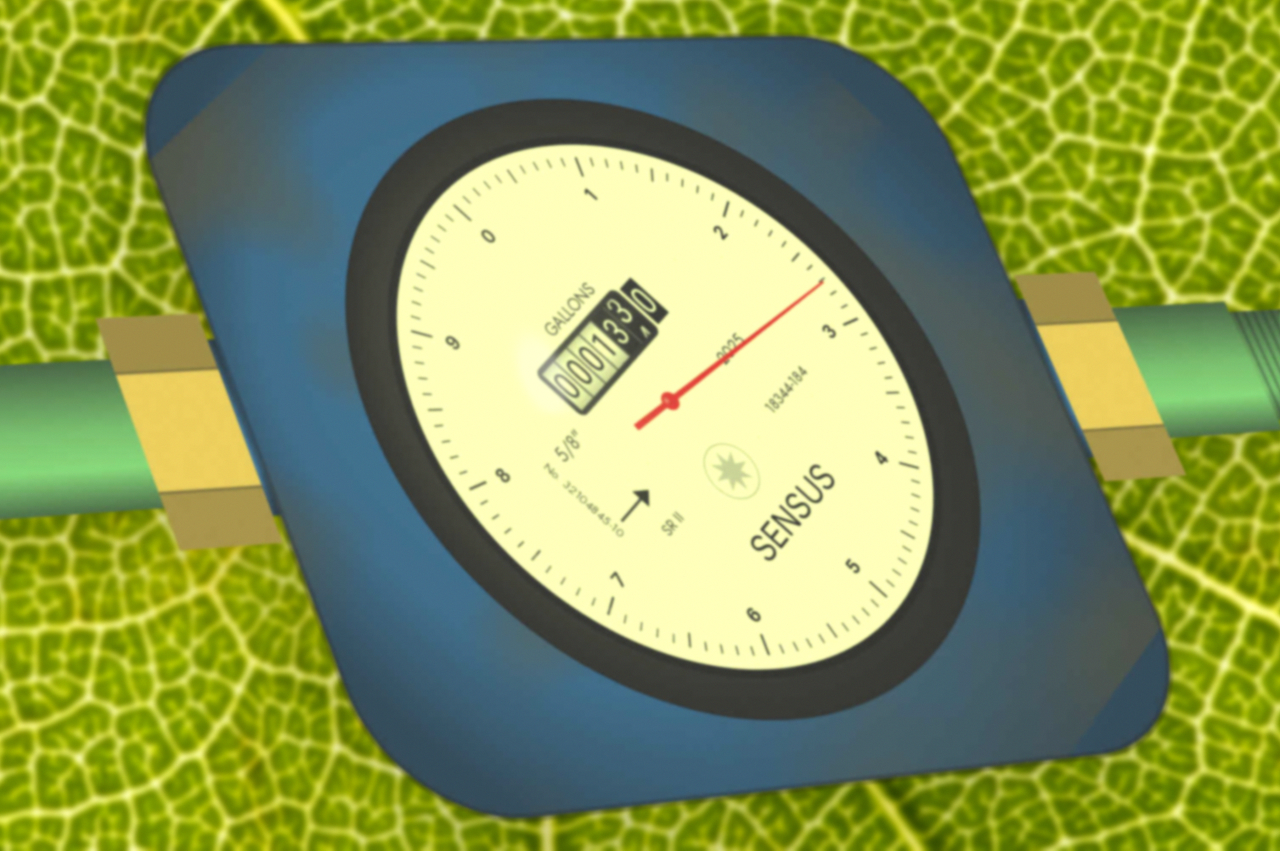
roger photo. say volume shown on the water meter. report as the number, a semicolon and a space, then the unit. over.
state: 1332.7; gal
